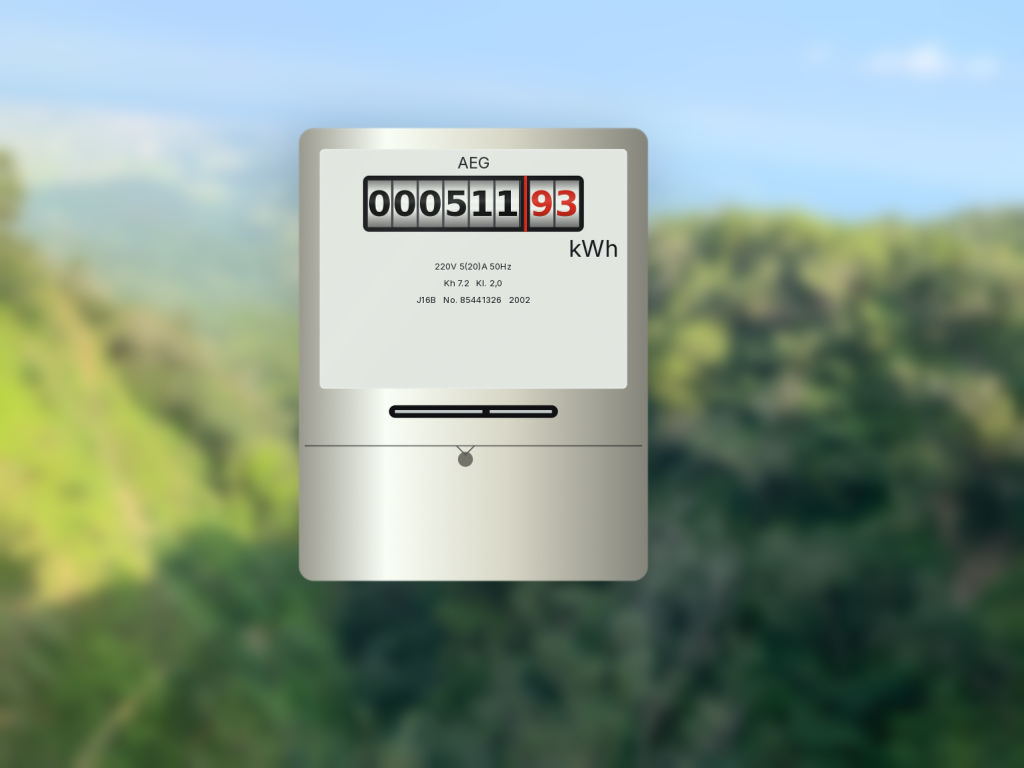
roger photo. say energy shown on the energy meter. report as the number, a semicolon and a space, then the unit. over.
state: 511.93; kWh
